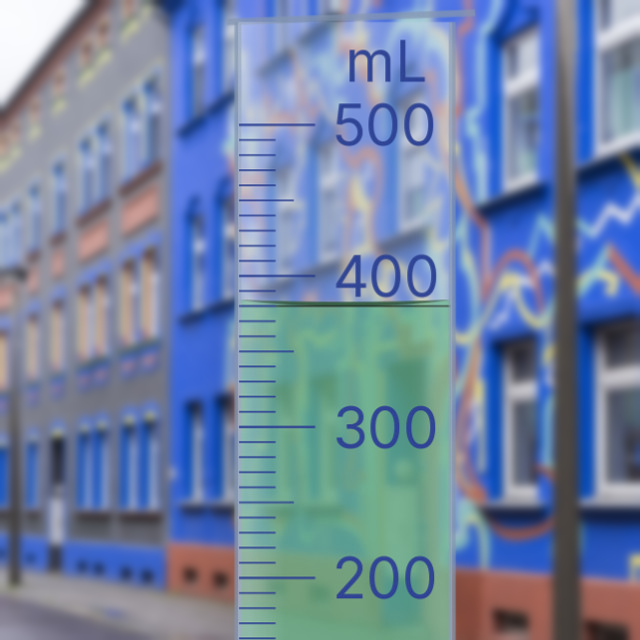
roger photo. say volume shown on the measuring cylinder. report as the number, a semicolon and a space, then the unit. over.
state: 380; mL
